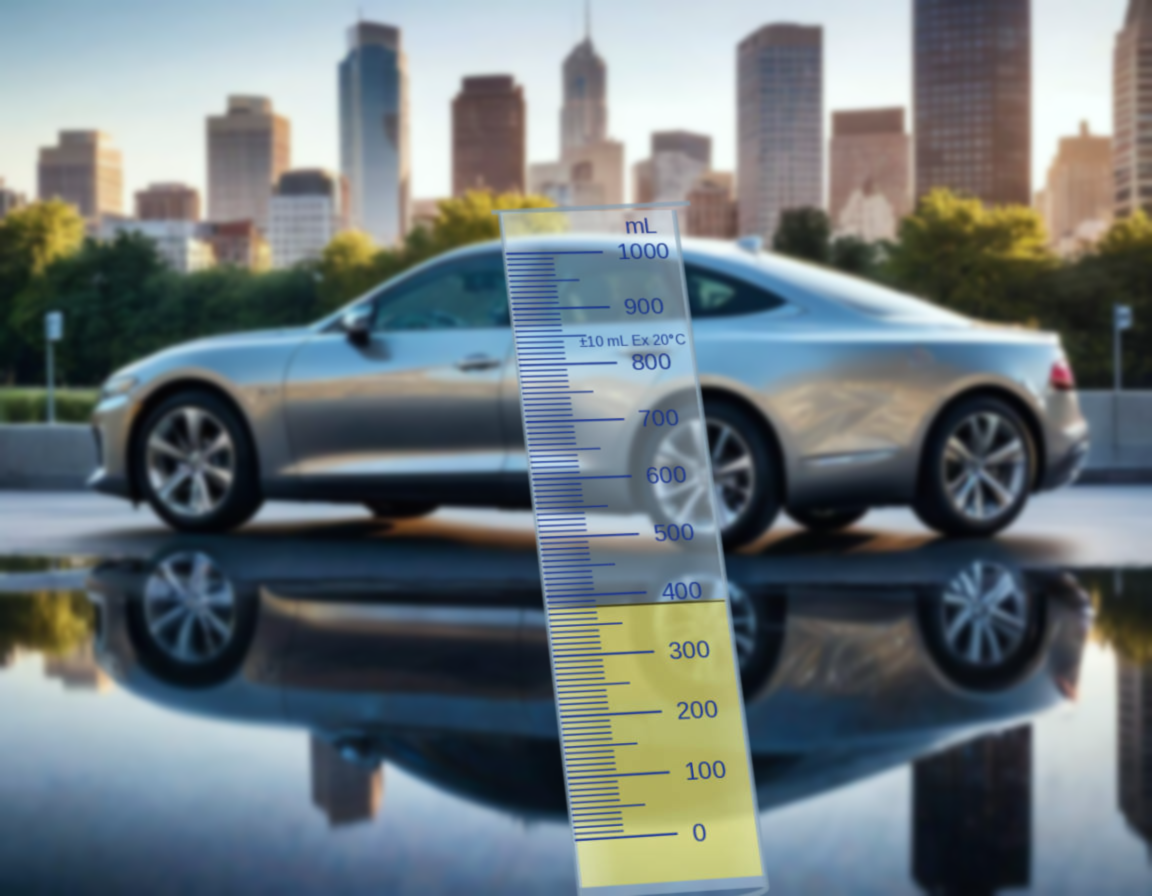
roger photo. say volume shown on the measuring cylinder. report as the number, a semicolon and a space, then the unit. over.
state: 380; mL
